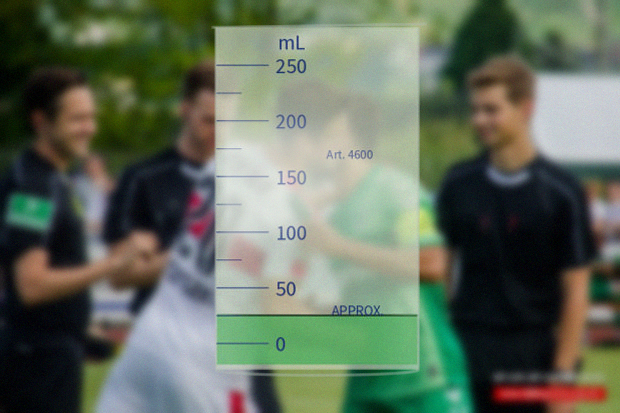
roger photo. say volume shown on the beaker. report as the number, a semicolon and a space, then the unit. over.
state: 25; mL
